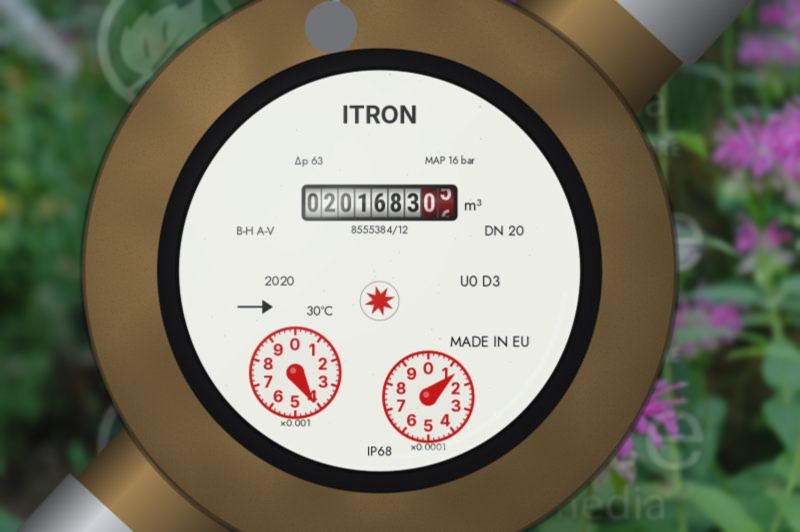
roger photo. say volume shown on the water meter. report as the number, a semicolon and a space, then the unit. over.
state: 201683.0541; m³
